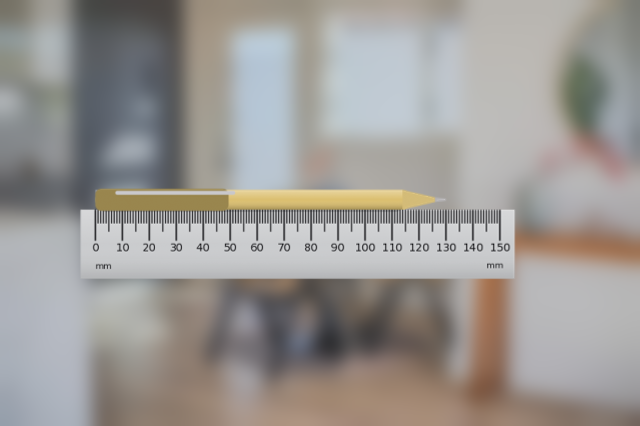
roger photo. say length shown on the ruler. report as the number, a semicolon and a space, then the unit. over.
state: 130; mm
